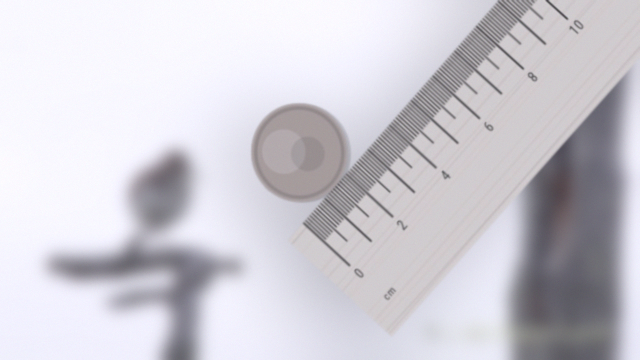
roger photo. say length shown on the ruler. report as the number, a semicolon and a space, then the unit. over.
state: 3; cm
